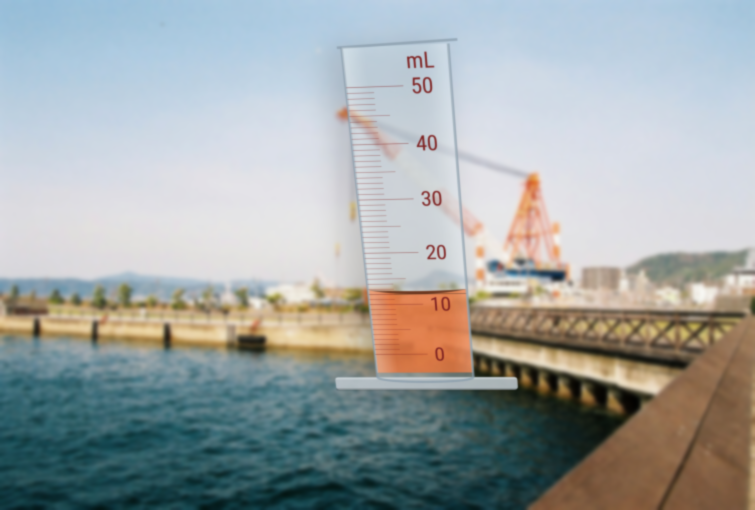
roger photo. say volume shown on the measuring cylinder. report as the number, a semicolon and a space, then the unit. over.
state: 12; mL
